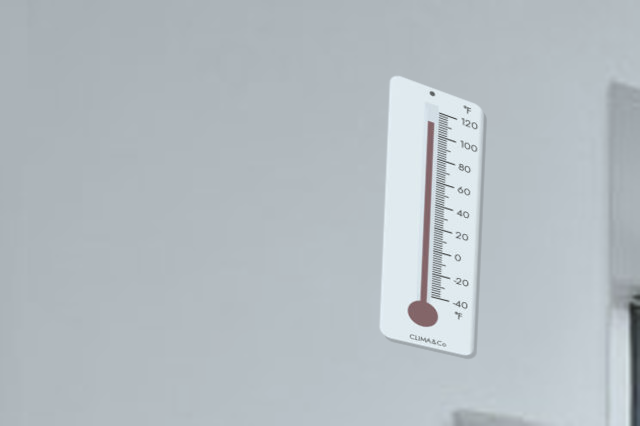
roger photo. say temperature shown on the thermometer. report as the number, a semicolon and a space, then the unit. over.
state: 110; °F
